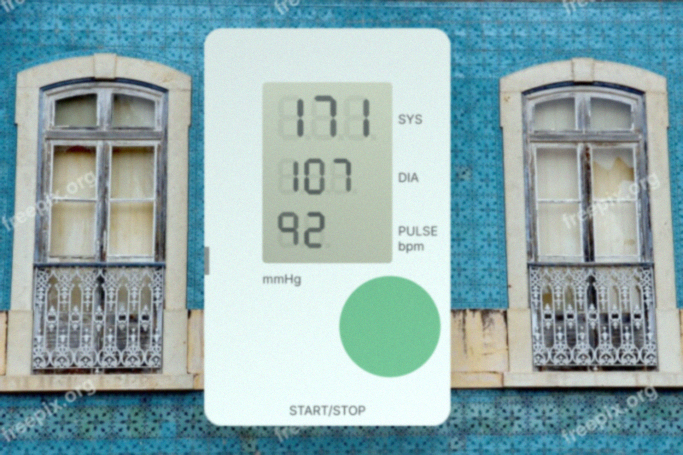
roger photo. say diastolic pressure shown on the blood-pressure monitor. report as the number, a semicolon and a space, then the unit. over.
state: 107; mmHg
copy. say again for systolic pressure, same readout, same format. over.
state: 171; mmHg
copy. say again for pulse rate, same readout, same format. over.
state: 92; bpm
